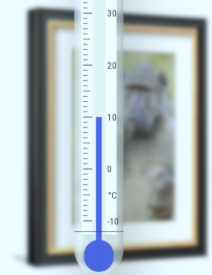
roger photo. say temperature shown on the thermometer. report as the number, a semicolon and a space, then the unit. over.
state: 10; °C
